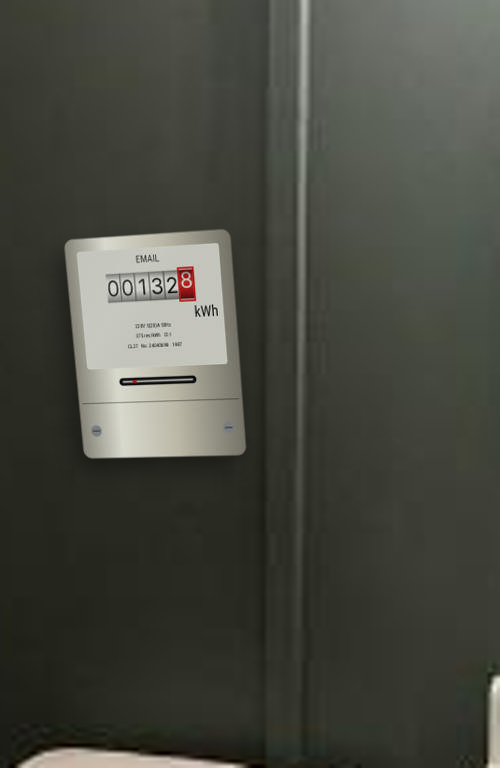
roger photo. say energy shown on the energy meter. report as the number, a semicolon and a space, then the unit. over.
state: 132.8; kWh
